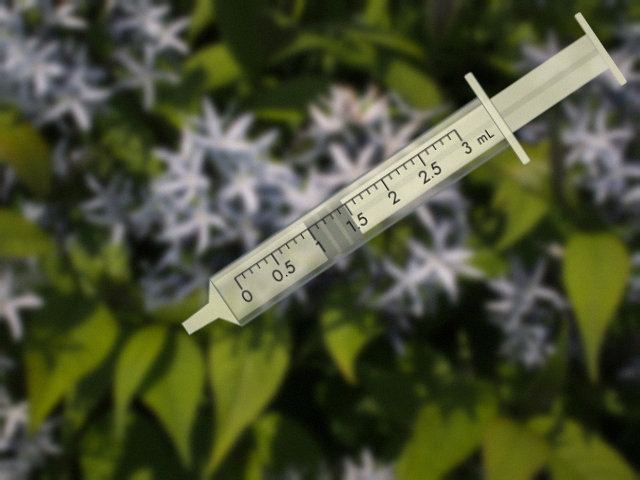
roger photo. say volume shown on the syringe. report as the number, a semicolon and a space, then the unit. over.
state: 1; mL
